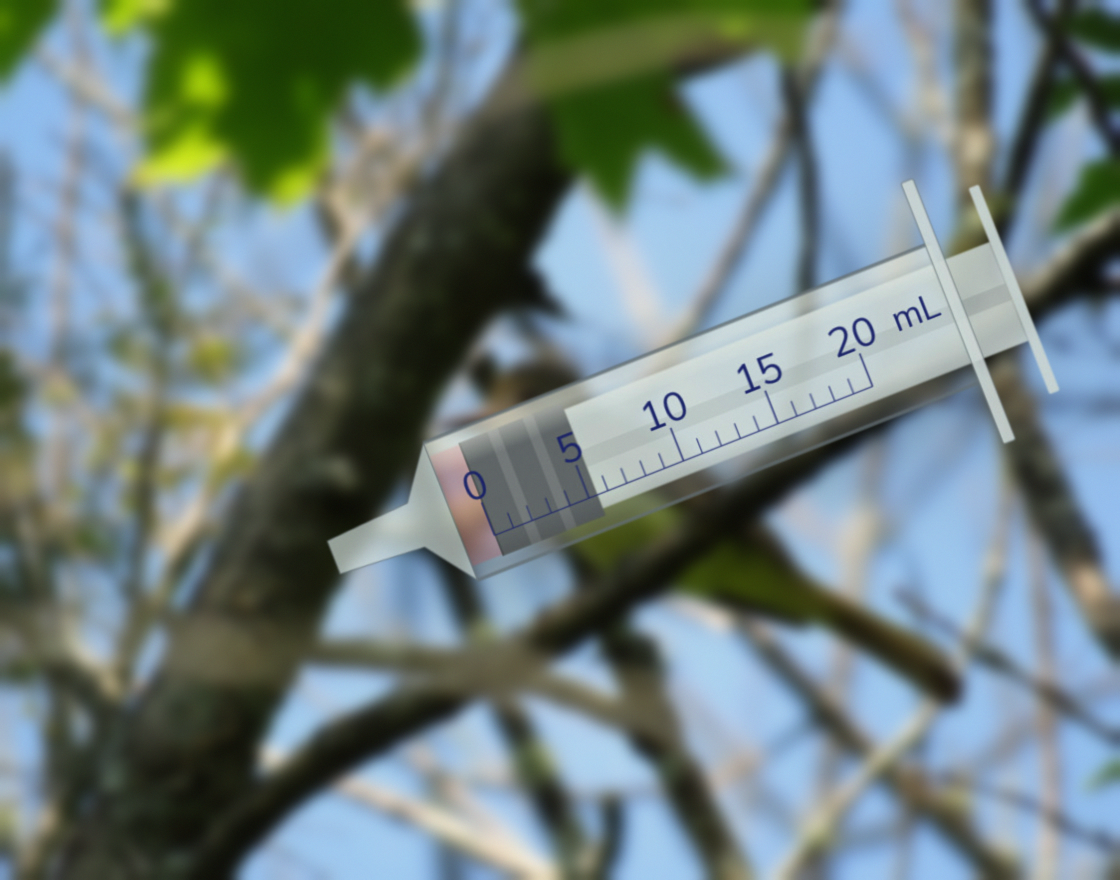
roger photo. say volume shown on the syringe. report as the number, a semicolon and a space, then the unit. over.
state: 0; mL
